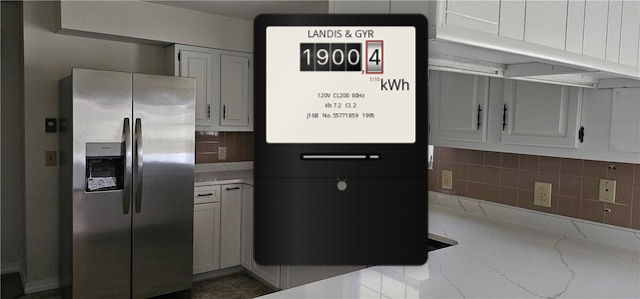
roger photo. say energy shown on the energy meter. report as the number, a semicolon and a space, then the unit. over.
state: 1900.4; kWh
